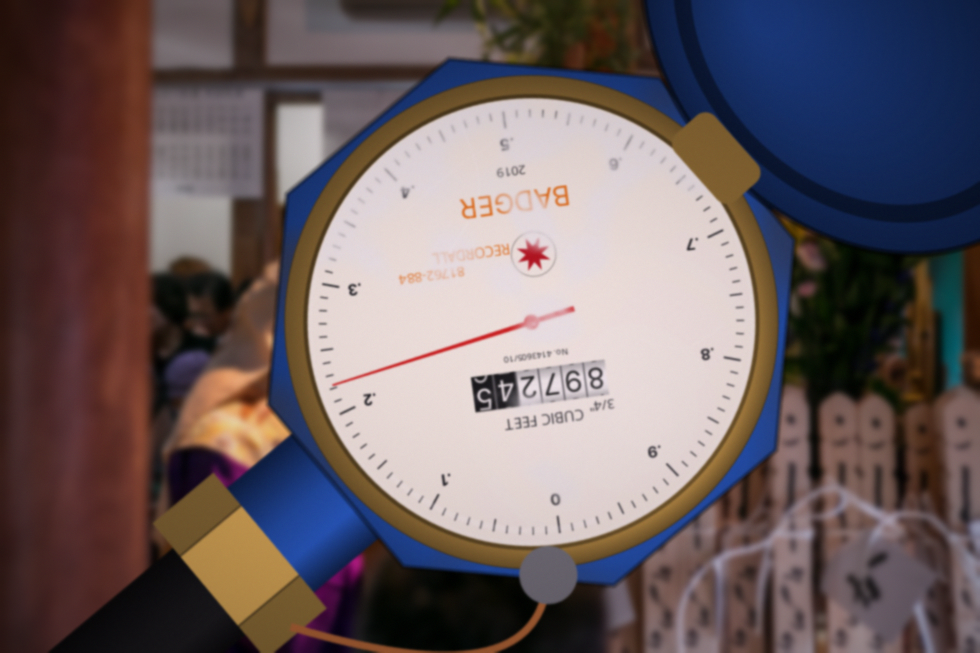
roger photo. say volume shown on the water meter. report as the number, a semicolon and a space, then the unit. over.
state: 897245.22; ft³
